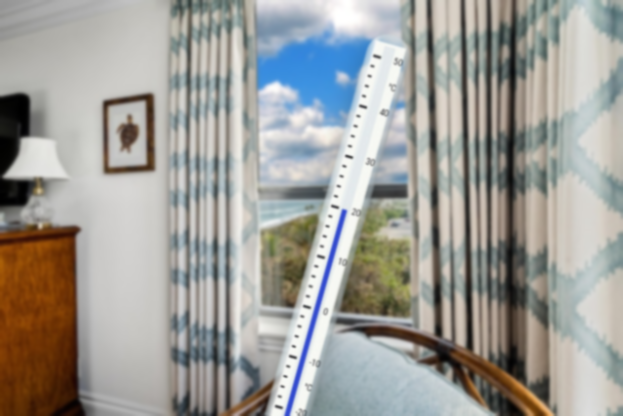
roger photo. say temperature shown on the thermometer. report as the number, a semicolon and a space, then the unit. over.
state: 20; °C
